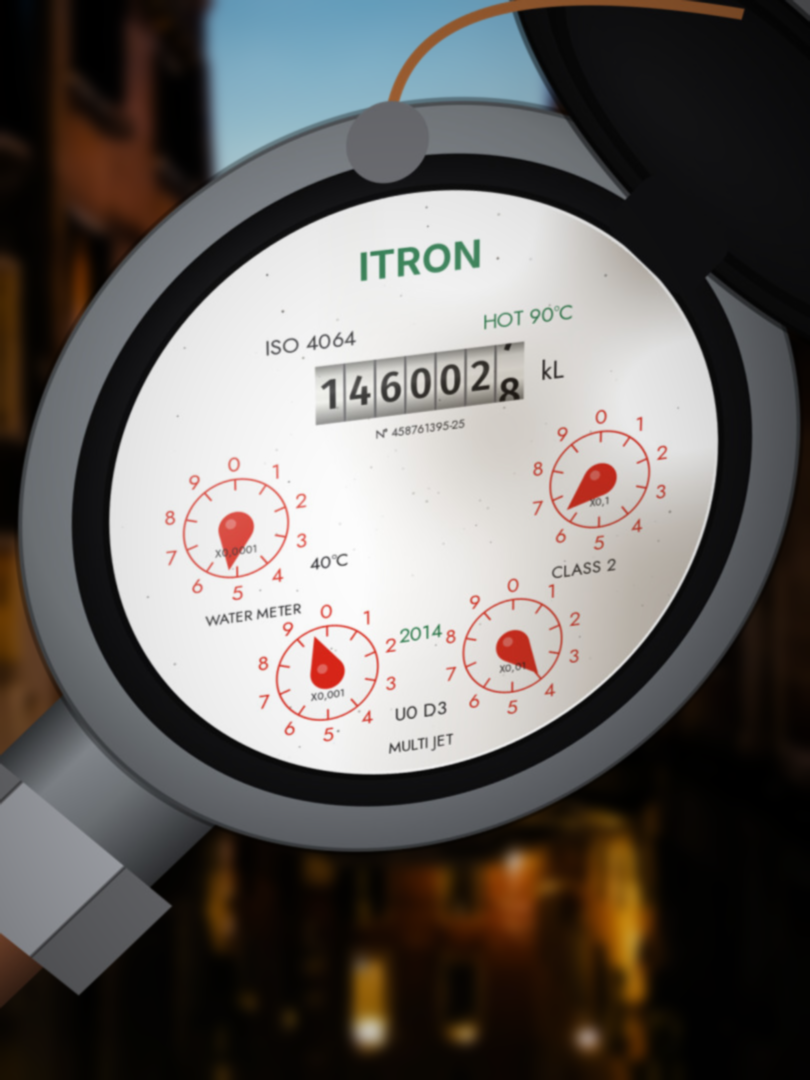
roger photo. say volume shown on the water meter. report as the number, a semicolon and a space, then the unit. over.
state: 1460027.6395; kL
